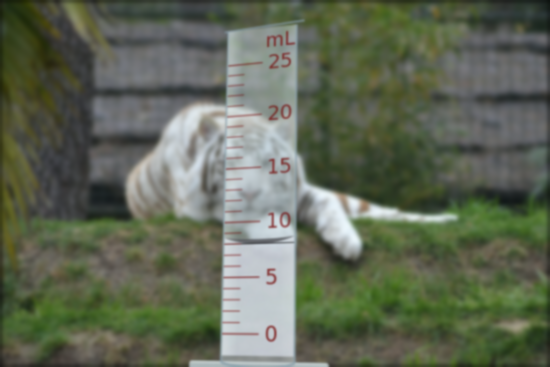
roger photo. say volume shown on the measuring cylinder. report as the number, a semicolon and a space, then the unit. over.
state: 8; mL
